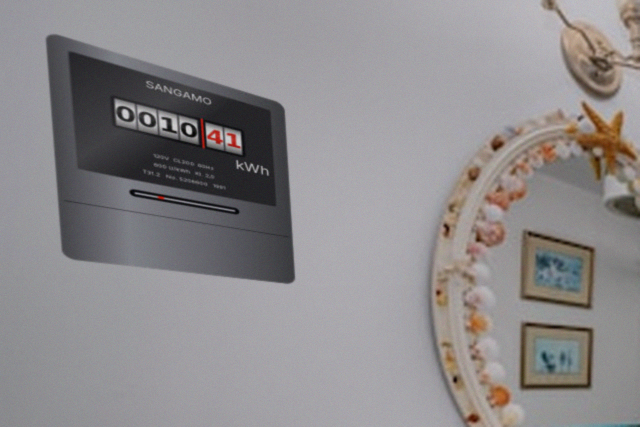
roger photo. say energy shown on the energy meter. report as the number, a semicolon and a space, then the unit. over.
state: 10.41; kWh
